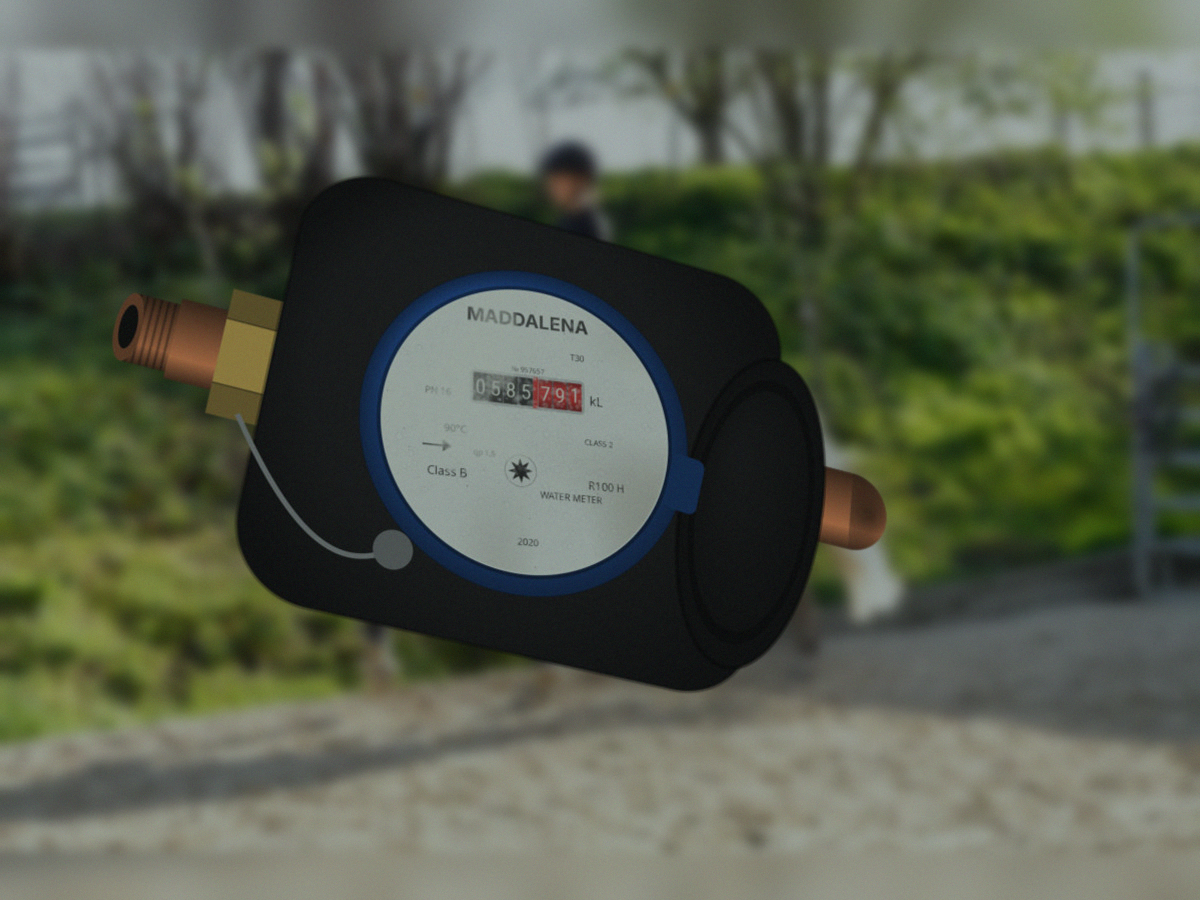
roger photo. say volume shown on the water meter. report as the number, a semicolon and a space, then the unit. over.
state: 585.791; kL
